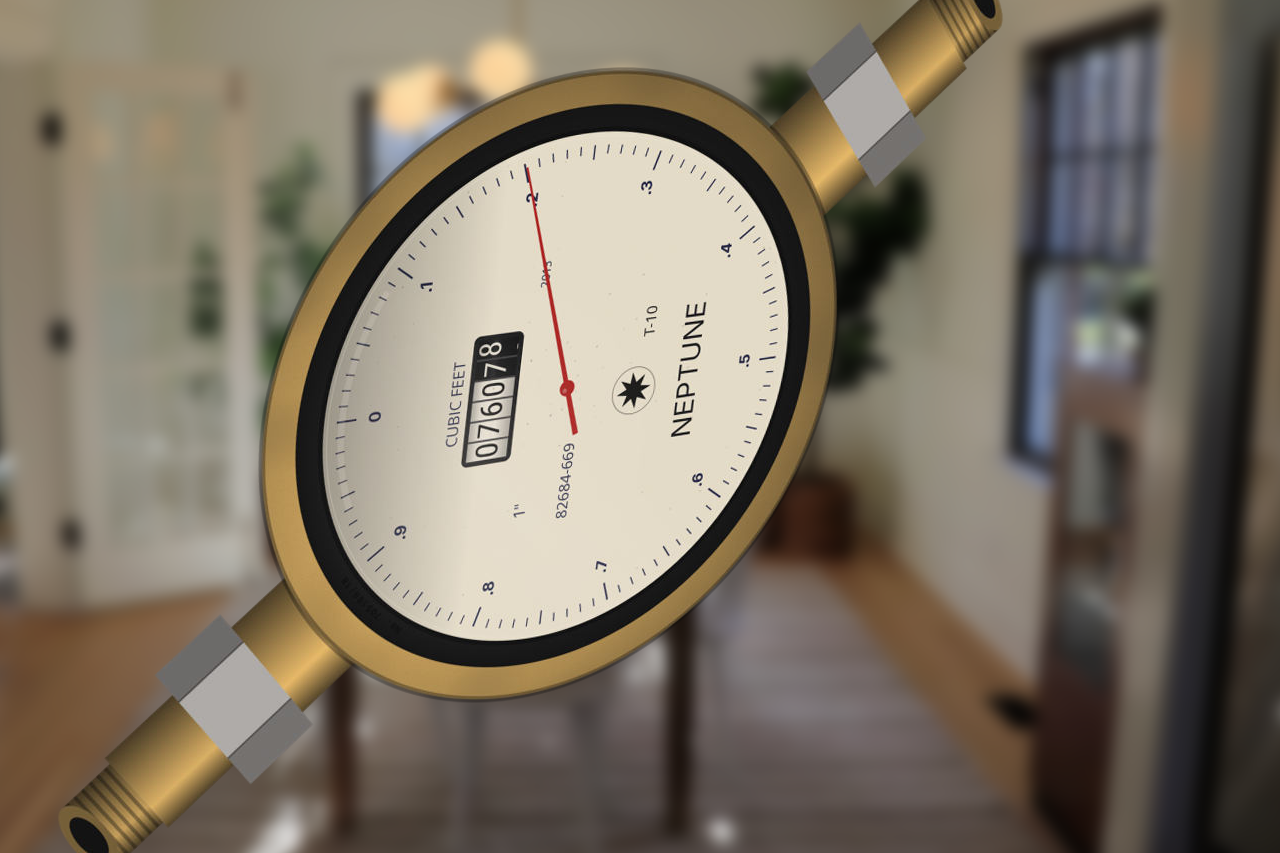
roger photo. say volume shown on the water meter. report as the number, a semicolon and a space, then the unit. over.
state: 76078.20; ft³
